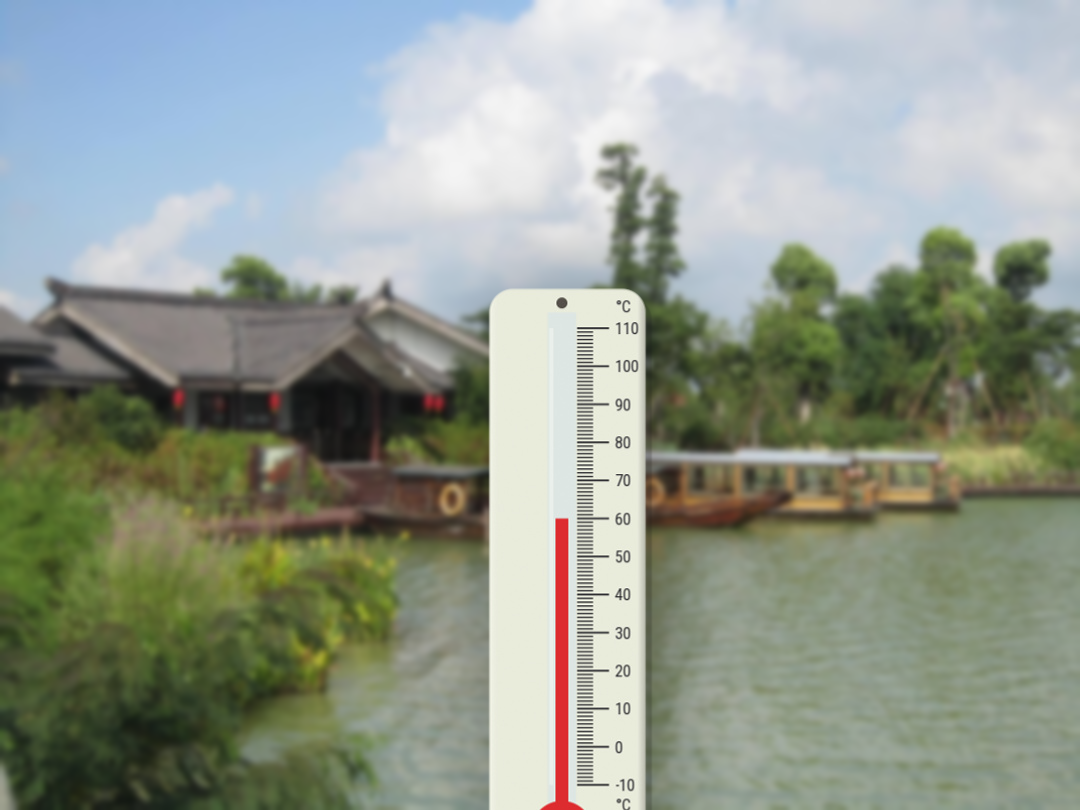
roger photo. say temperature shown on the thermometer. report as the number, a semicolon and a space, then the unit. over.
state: 60; °C
